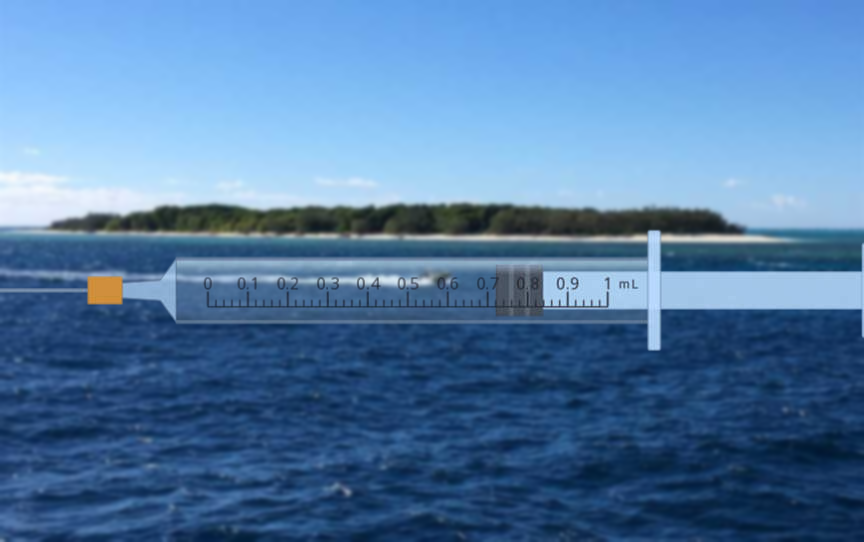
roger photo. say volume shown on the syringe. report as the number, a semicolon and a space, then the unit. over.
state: 0.72; mL
